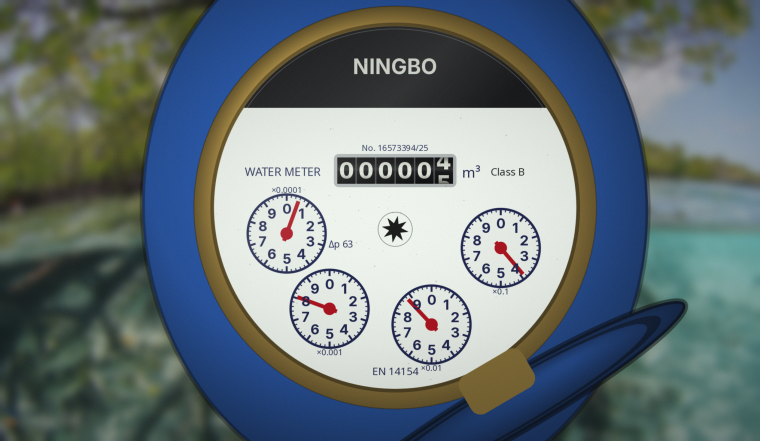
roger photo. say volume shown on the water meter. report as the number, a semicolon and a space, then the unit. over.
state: 4.3880; m³
